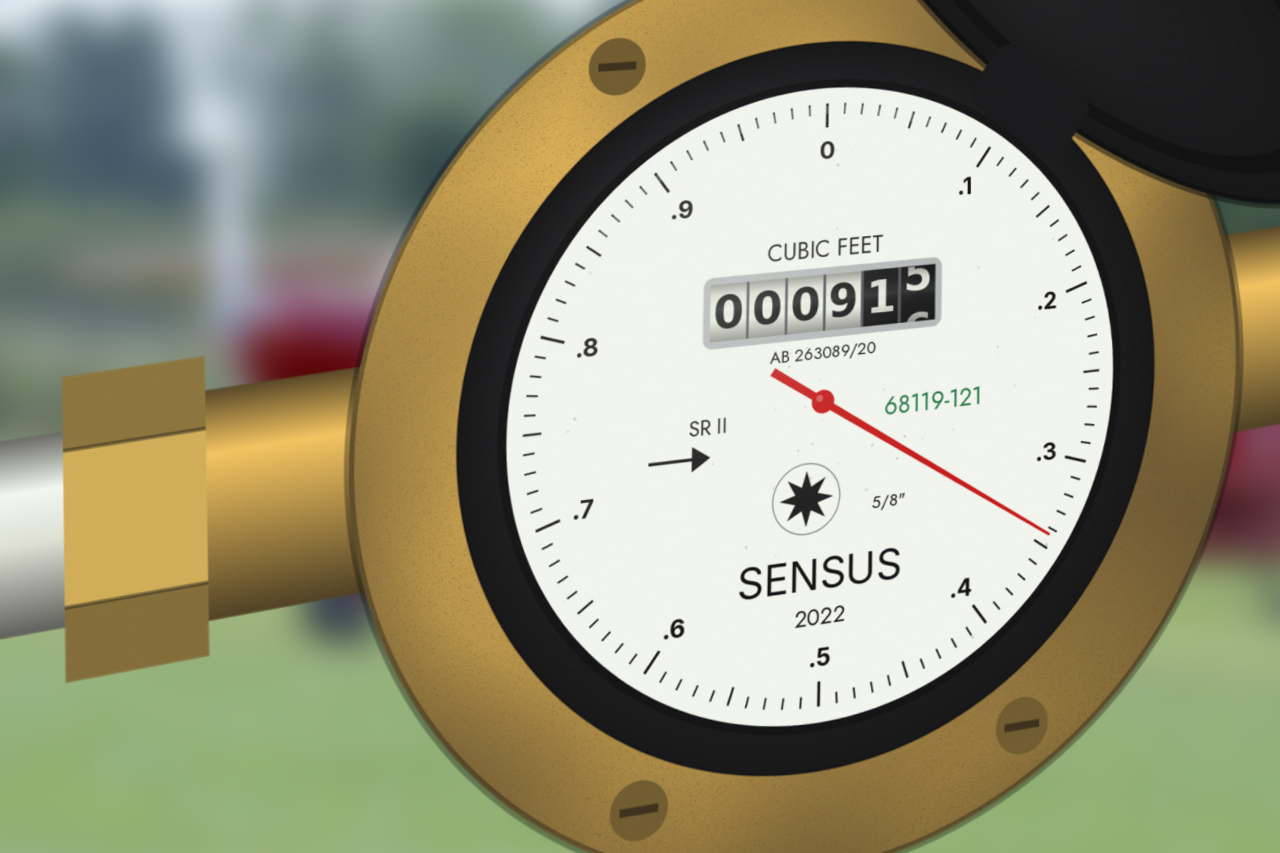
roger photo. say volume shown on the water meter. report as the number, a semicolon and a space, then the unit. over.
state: 915.34; ft³
